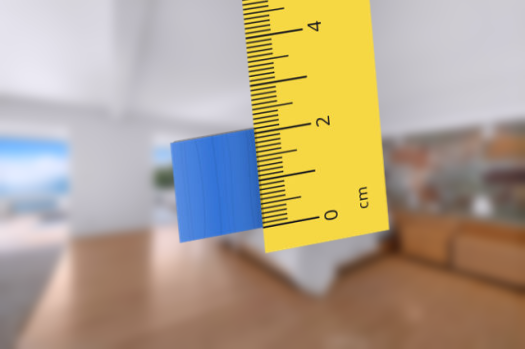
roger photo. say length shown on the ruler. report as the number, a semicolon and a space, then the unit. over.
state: 2.1; cm
